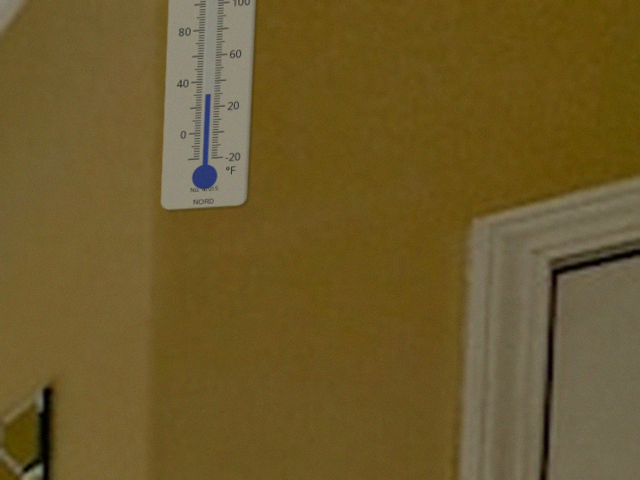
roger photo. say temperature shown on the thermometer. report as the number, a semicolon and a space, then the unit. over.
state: 30; °F
